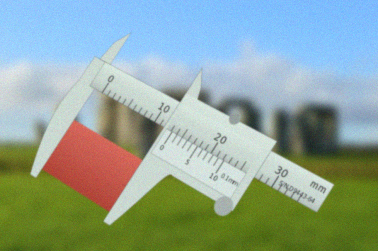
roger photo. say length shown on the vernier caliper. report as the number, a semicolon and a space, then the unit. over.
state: 13.2; mm
